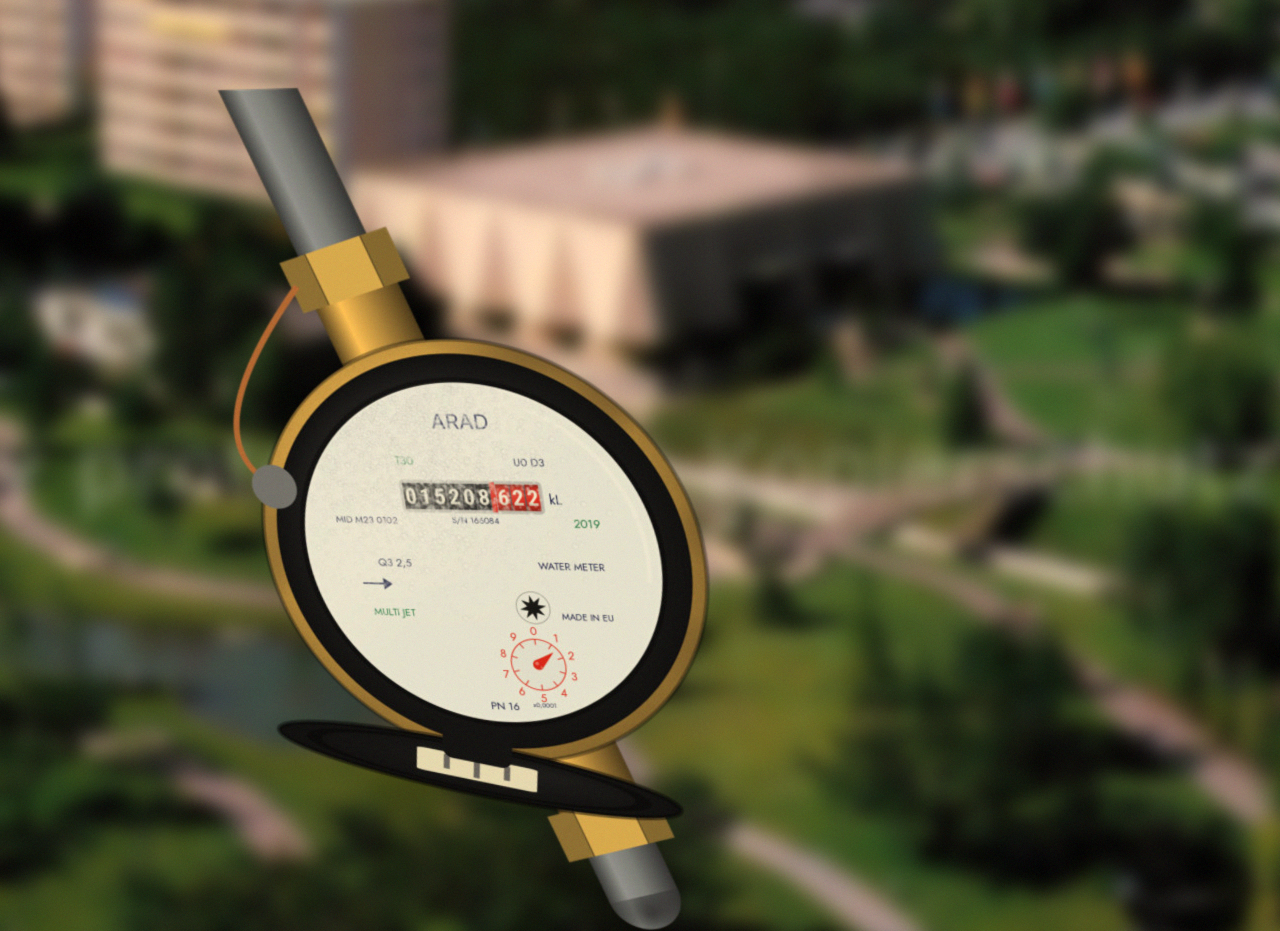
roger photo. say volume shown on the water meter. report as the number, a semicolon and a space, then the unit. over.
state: 15208.6221; kL
